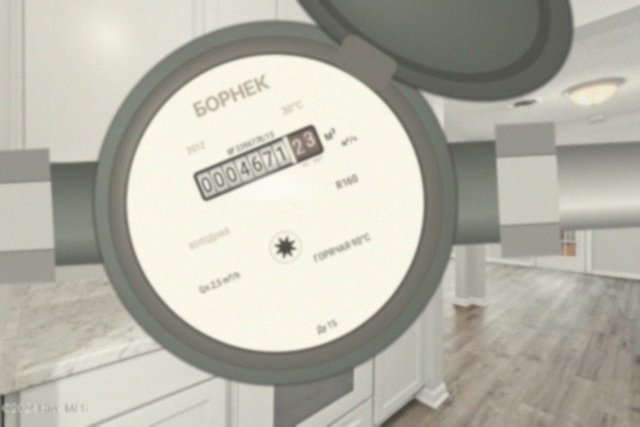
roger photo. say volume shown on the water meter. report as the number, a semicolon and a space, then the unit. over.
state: 4671.23; m³
